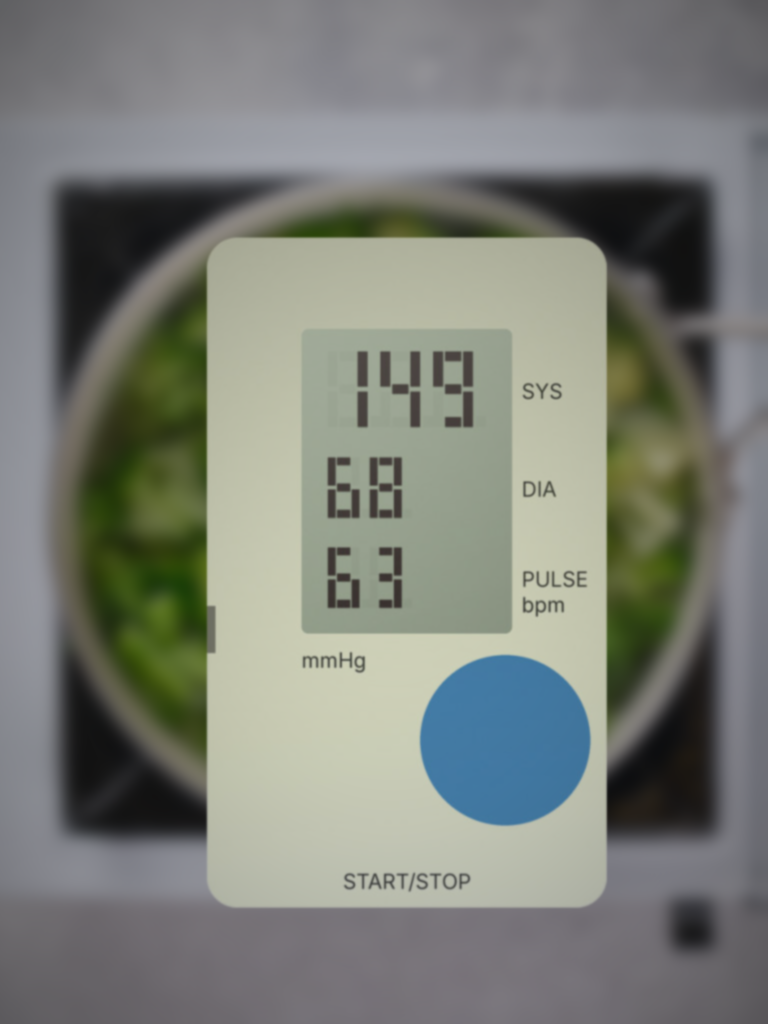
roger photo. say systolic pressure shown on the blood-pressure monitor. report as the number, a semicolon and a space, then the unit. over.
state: 149; mmHg
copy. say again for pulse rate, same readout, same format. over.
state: 63; bpm
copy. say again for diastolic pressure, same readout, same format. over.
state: 68; mmHg
